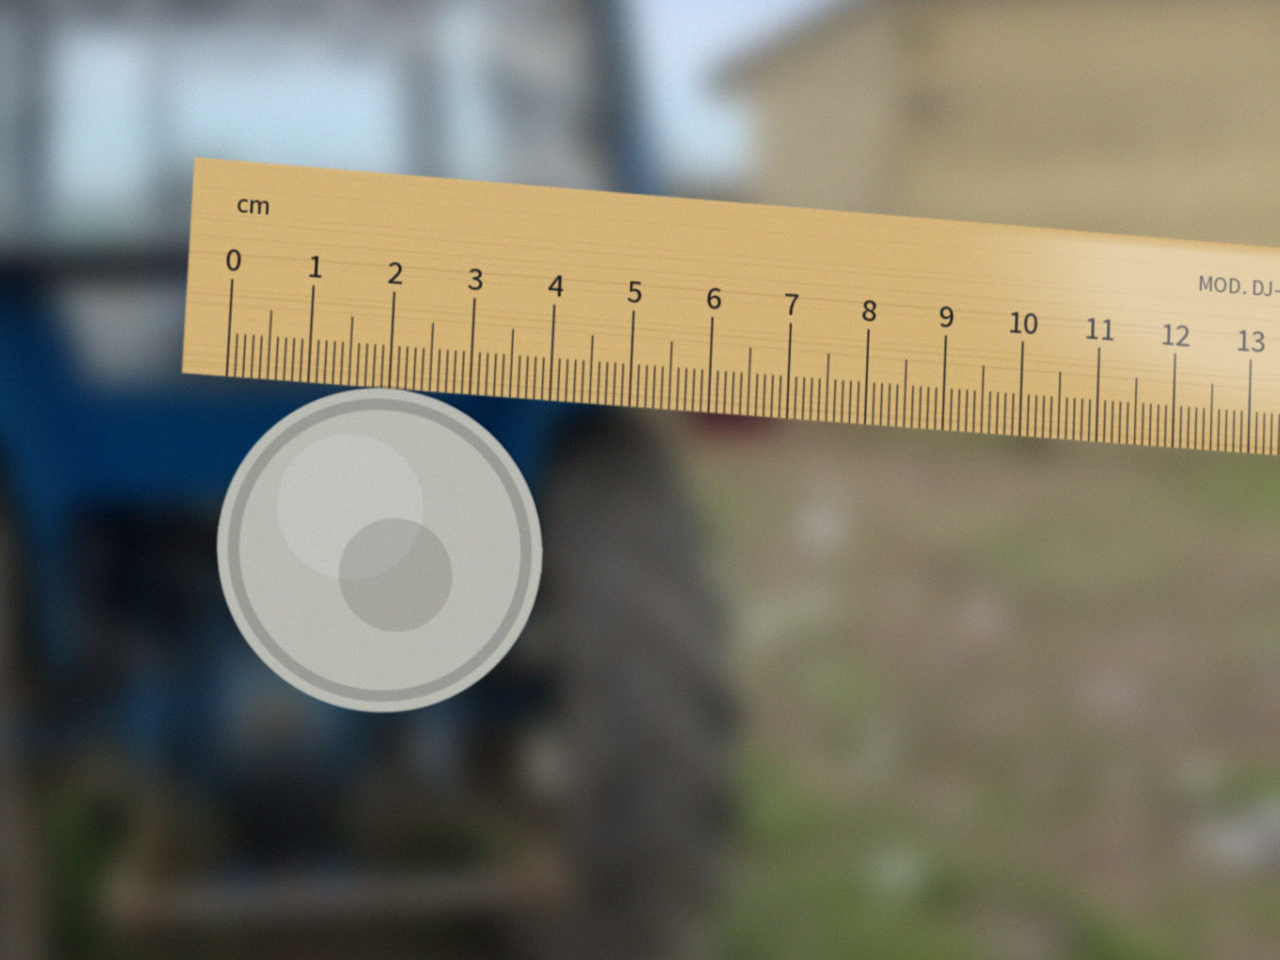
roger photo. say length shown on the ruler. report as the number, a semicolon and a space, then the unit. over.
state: 4; cm
